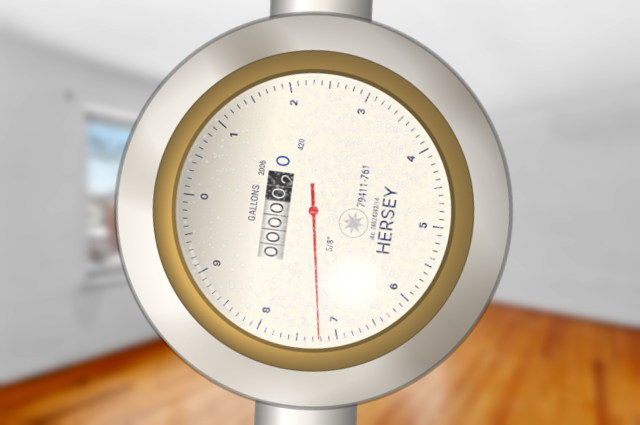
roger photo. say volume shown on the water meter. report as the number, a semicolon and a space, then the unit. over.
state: 17.2; gal
